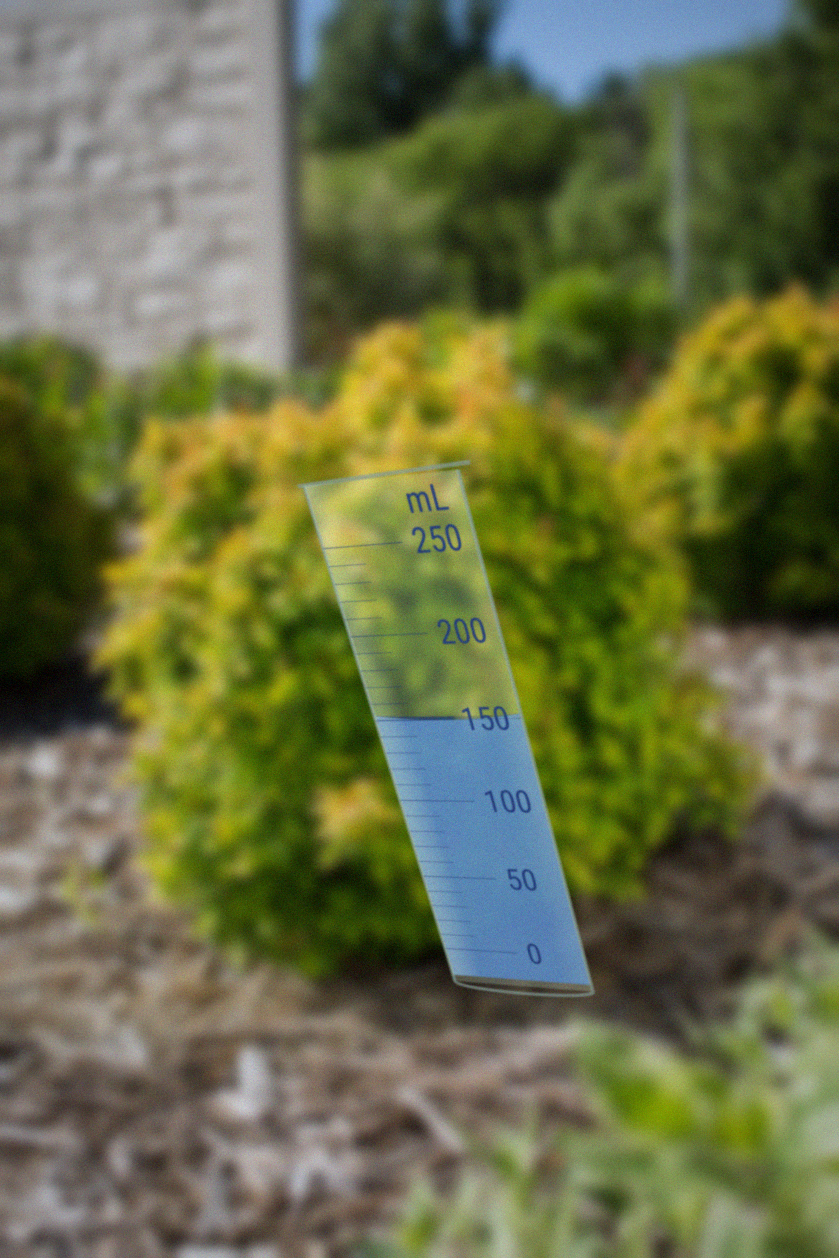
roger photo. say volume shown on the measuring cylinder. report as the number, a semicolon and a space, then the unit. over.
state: 150; mL
